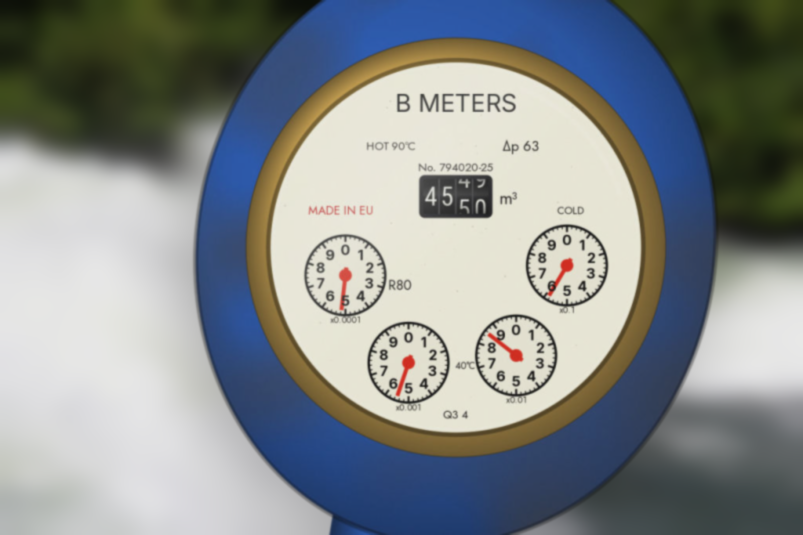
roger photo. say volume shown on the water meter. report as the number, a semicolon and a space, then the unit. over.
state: 4549.5855; m³
